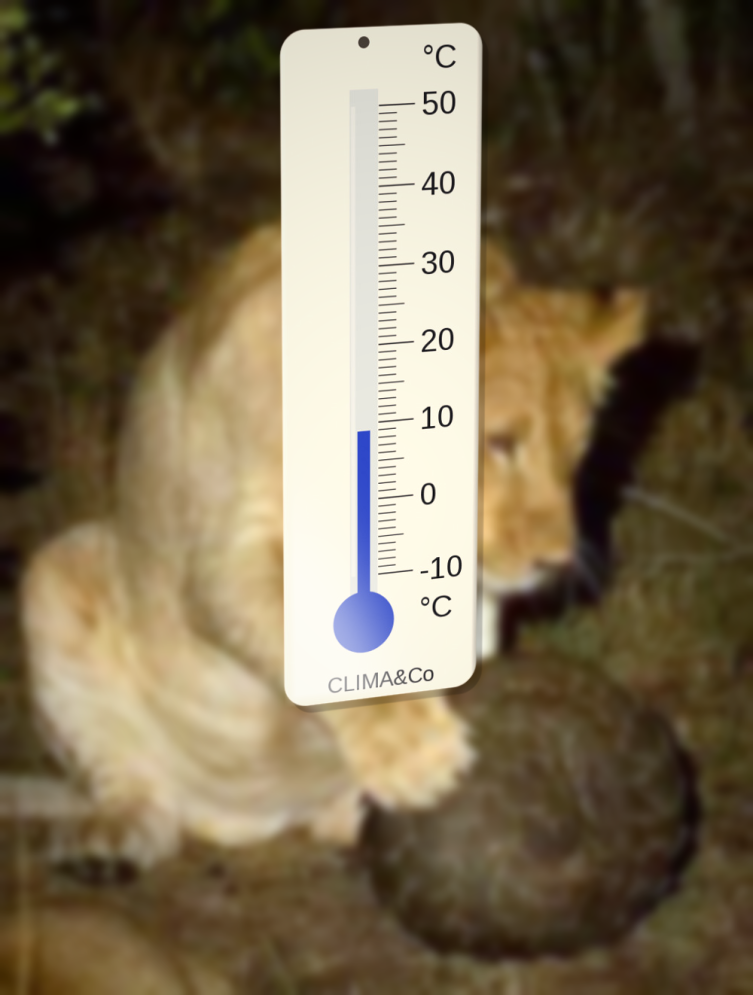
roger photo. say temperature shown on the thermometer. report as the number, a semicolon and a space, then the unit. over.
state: 9; °C
